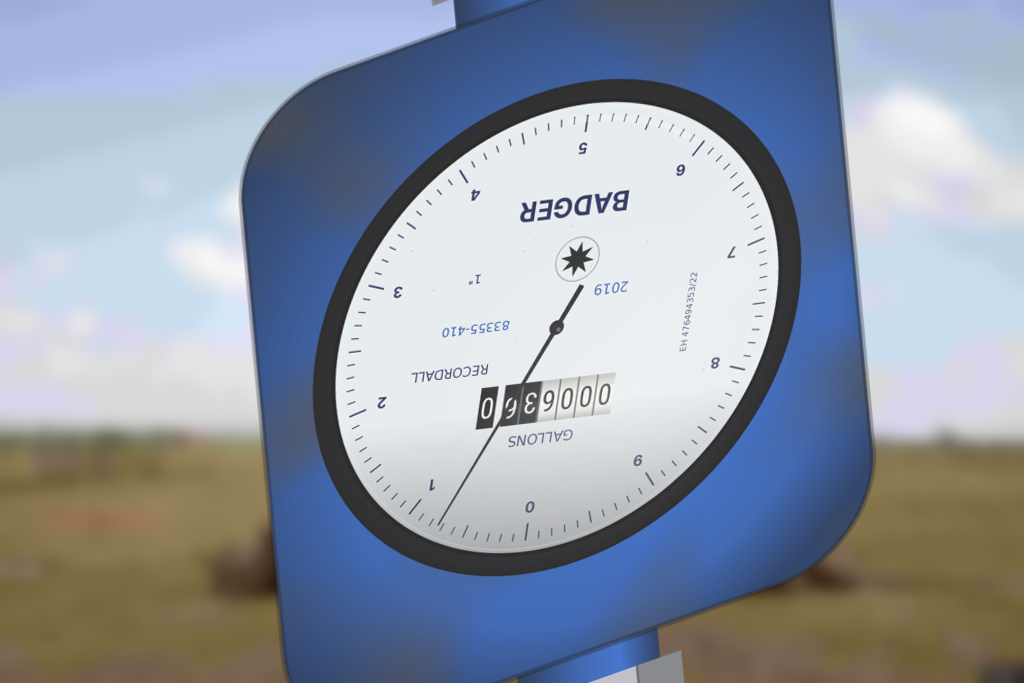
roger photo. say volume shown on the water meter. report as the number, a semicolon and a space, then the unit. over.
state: 6360.7; gal
